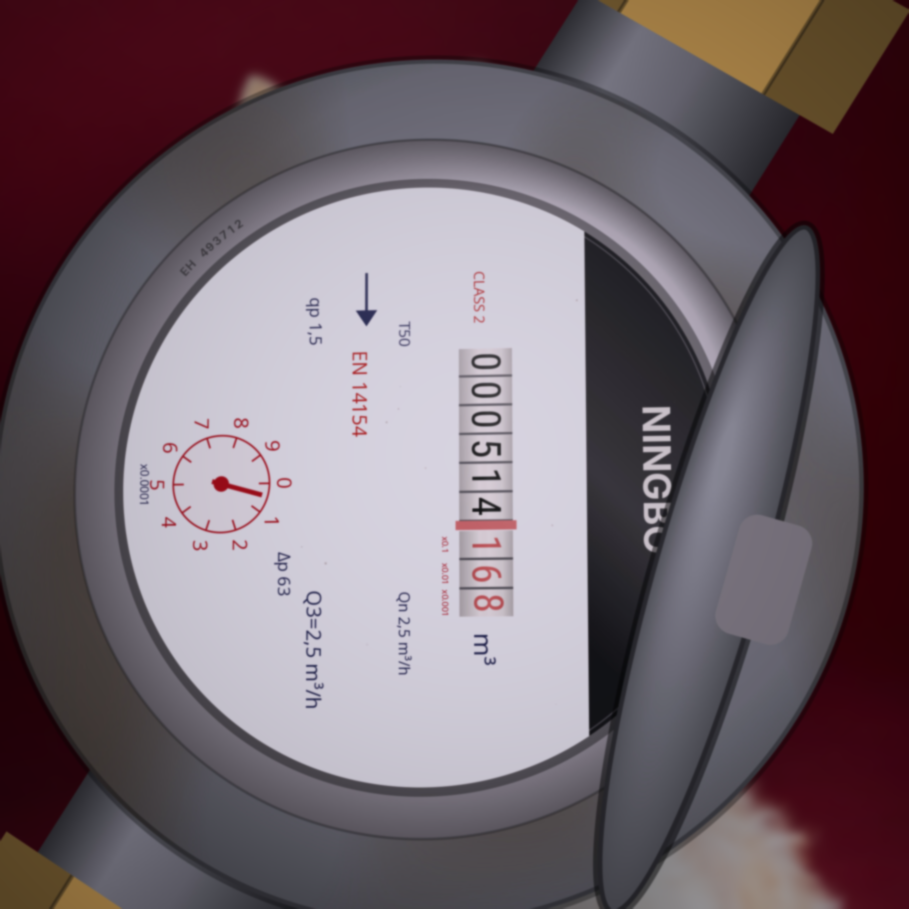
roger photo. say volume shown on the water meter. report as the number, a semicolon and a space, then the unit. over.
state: 514.1680; m³
